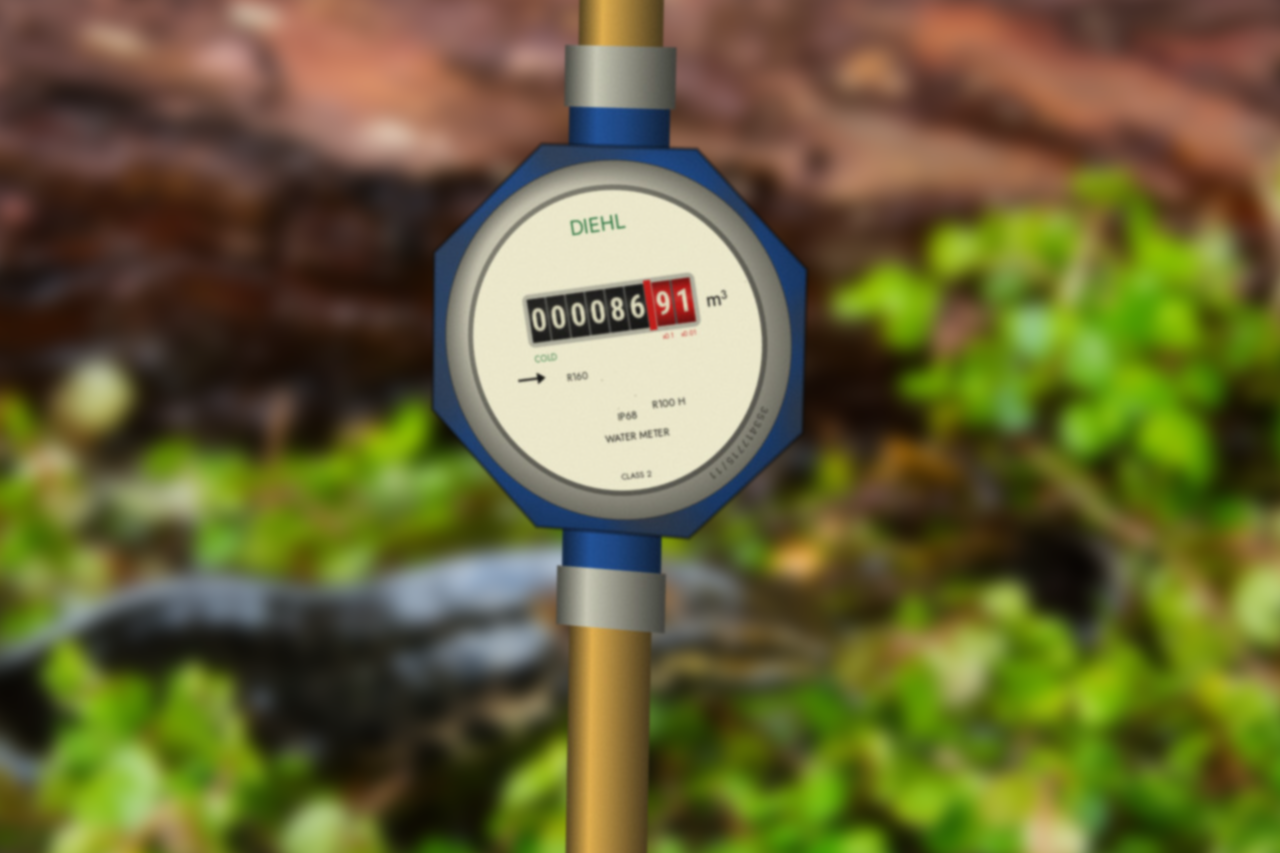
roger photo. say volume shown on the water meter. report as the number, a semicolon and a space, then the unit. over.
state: 86.91; m³
